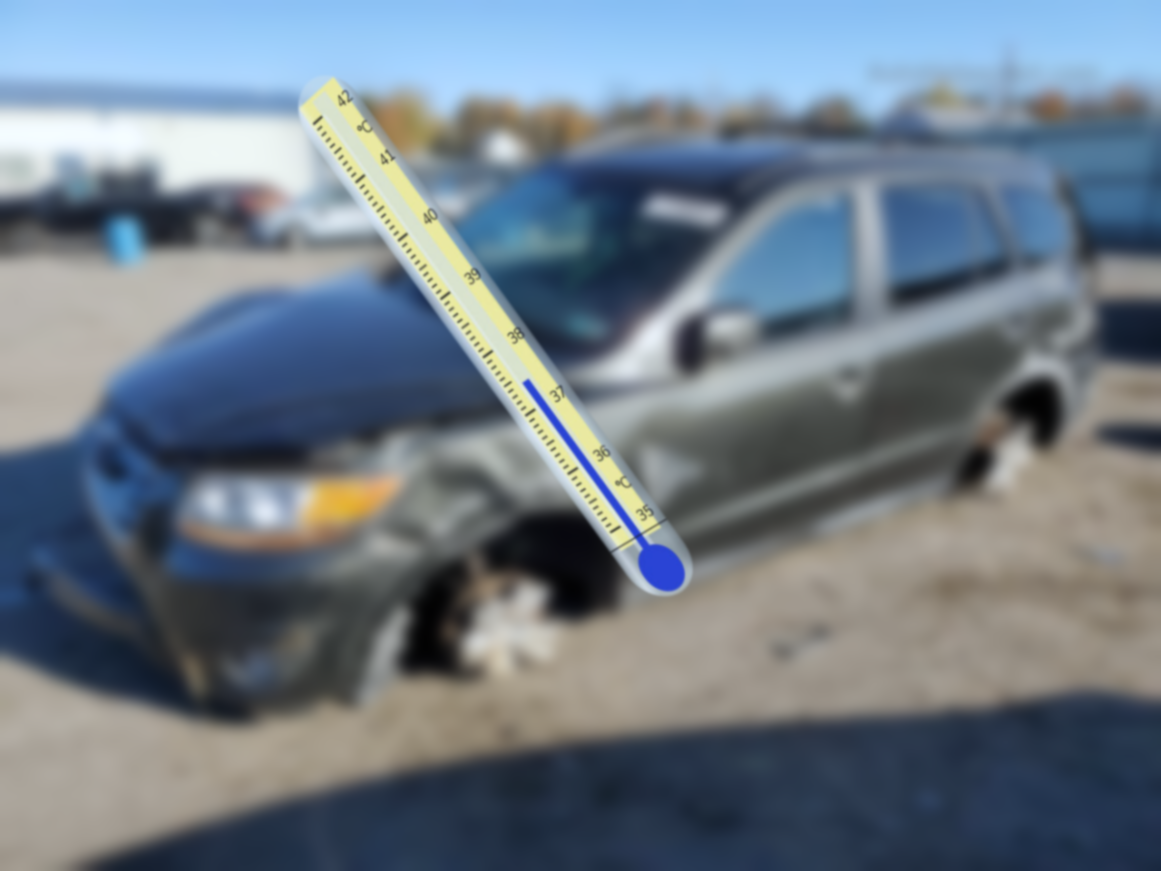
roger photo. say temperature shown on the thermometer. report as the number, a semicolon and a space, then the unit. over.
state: 37.4; °C
